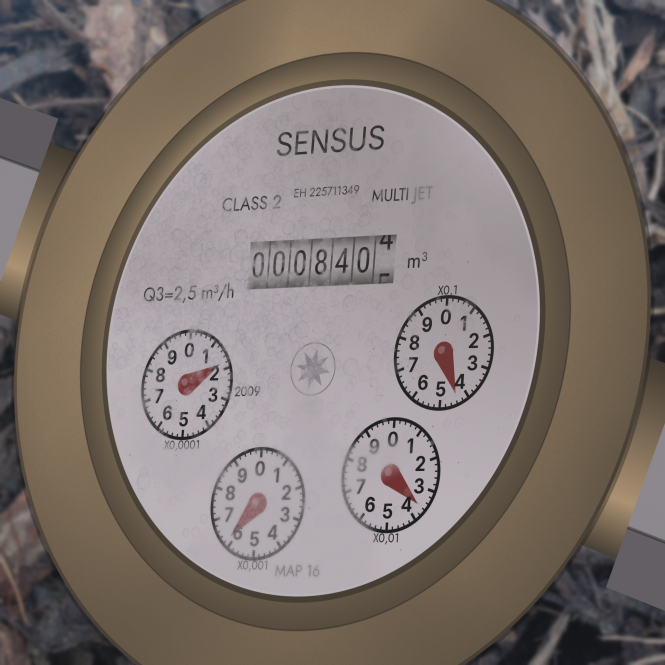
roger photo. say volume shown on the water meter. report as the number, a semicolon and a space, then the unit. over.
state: 8404.4361; m³
